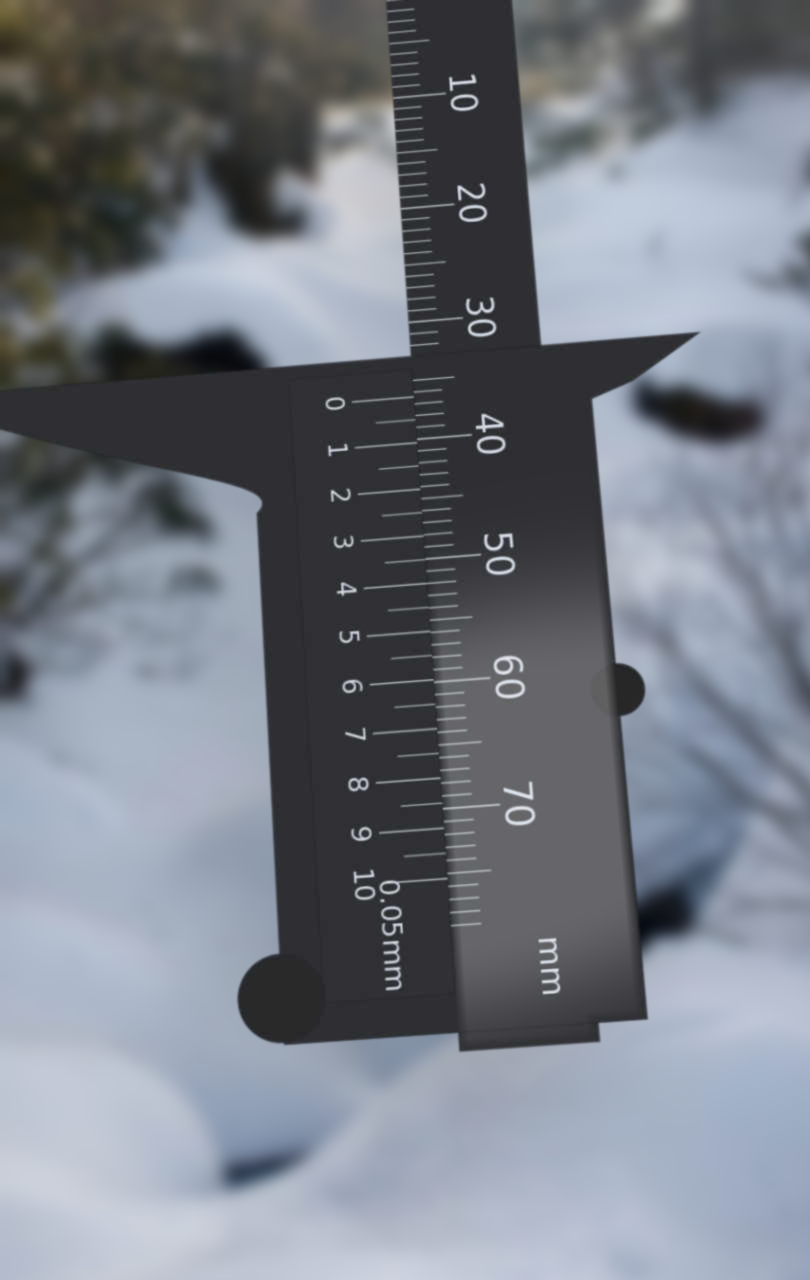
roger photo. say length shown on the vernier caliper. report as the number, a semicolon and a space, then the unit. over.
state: 36.4; mm
